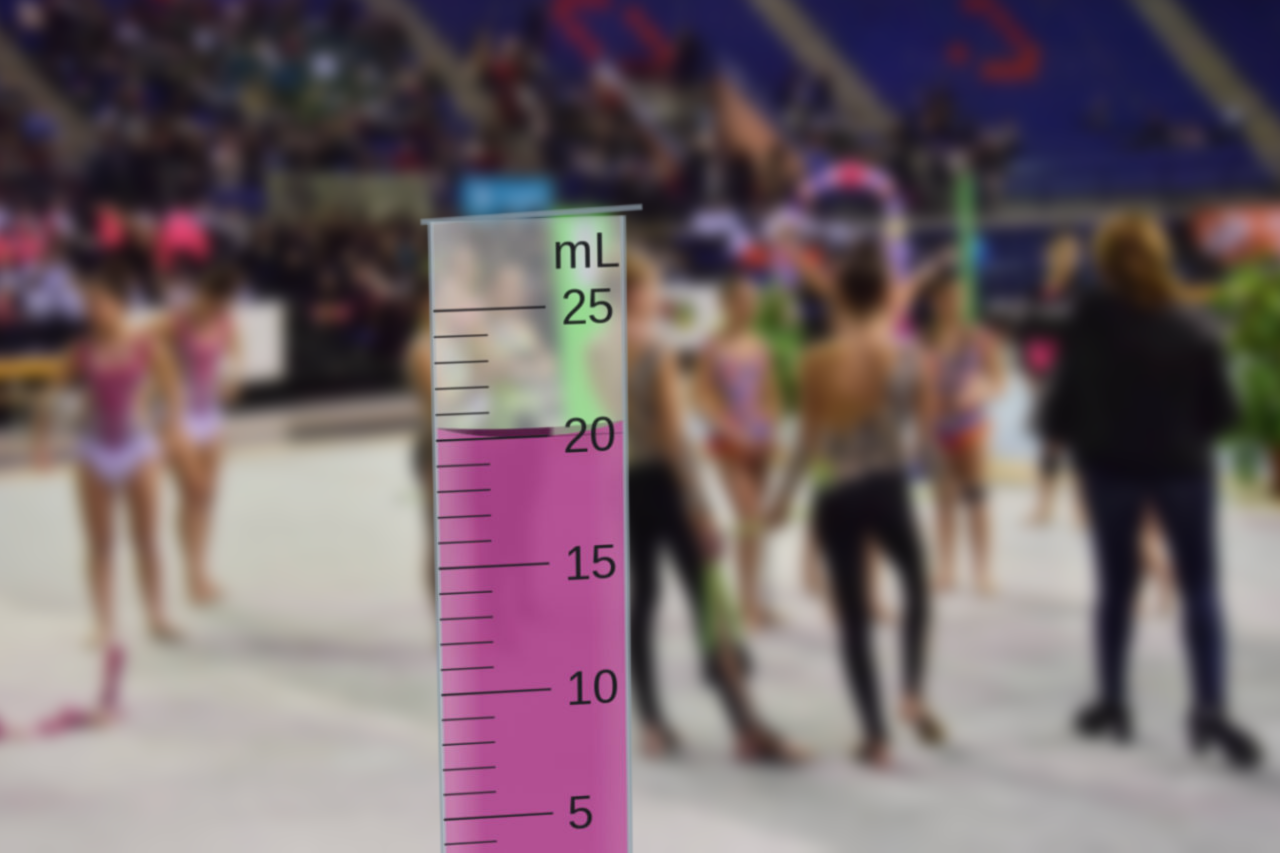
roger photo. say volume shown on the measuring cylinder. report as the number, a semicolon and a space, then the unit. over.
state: 20; mL
